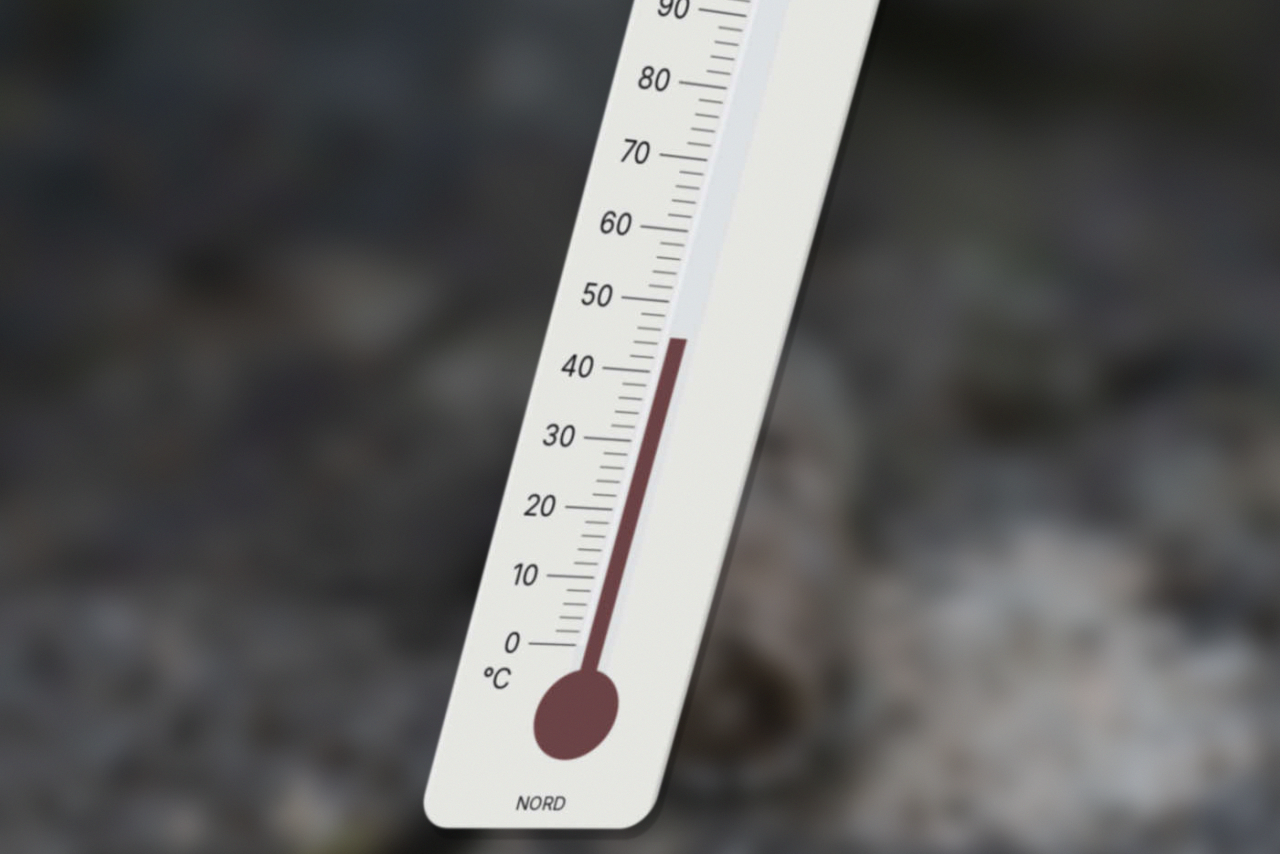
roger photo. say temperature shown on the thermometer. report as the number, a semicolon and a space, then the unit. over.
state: 45; °C
